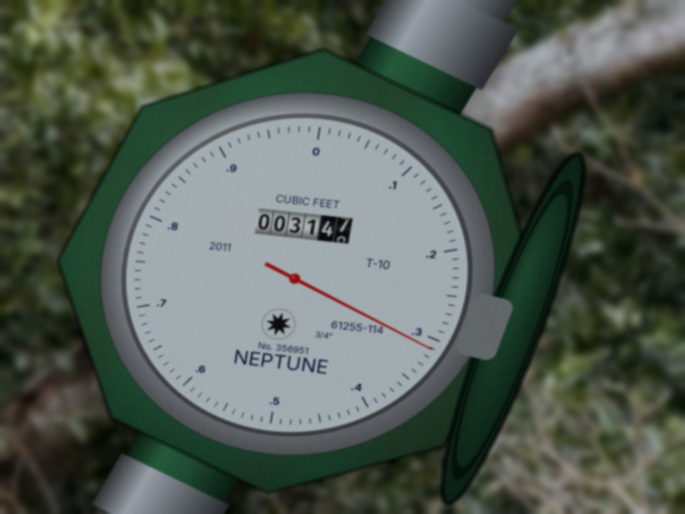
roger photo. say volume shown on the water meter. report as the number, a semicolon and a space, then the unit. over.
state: 3147.31; ft³
